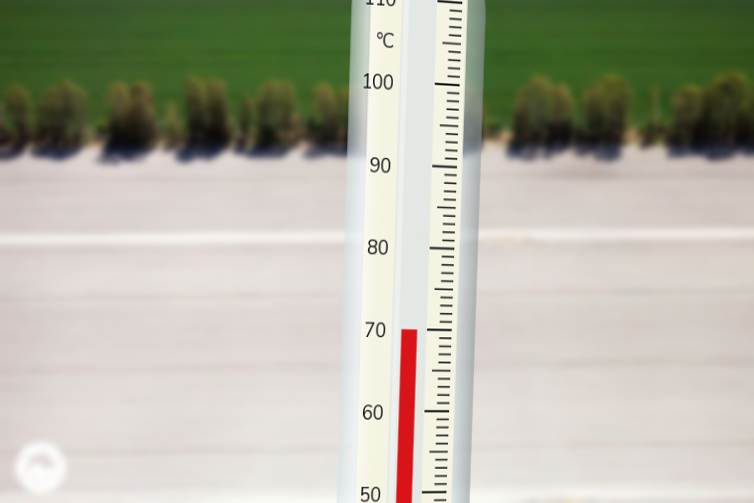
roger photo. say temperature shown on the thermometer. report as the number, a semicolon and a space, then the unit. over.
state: 70; °C
